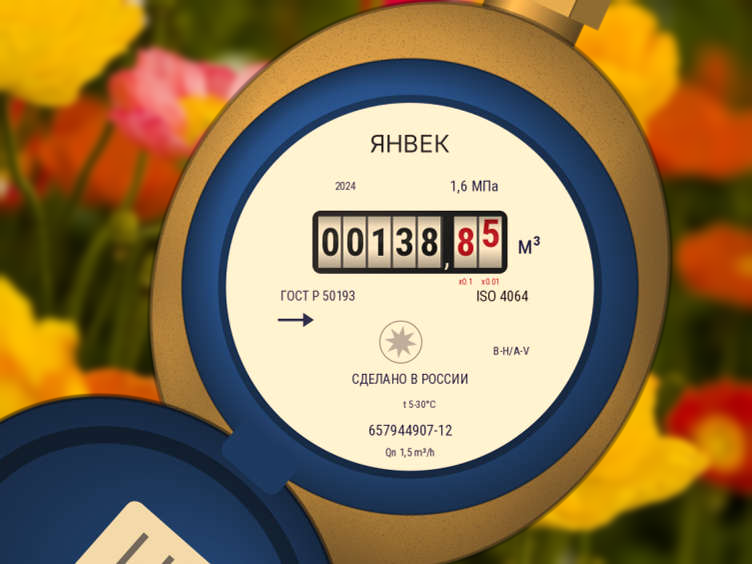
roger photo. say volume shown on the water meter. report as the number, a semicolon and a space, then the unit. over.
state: 138.85; m³
